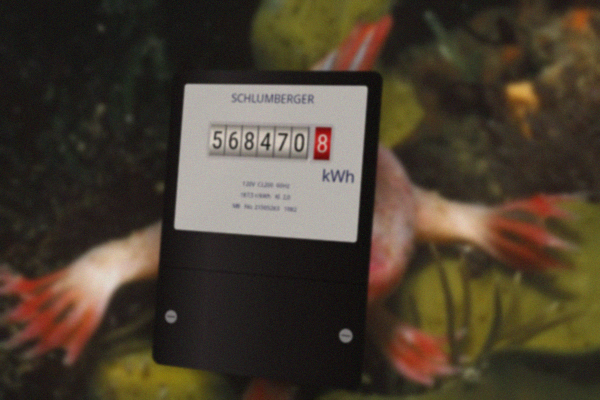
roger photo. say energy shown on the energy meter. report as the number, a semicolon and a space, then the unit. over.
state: 568470.8; kWh
